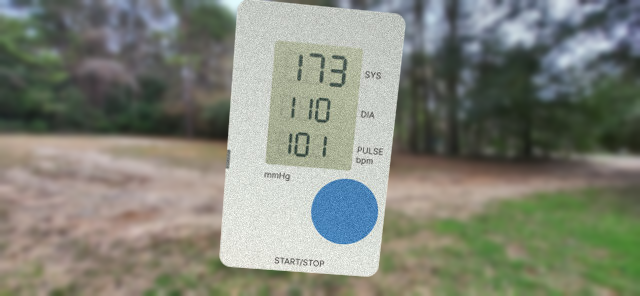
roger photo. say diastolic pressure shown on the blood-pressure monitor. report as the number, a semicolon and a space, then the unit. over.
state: 110; mmHg
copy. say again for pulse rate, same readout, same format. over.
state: 101; bpm
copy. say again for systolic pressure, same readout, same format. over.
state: 173; mmHg
